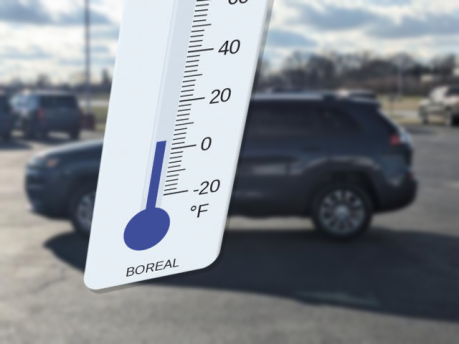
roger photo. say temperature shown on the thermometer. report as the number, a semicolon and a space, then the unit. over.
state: 4; °F
